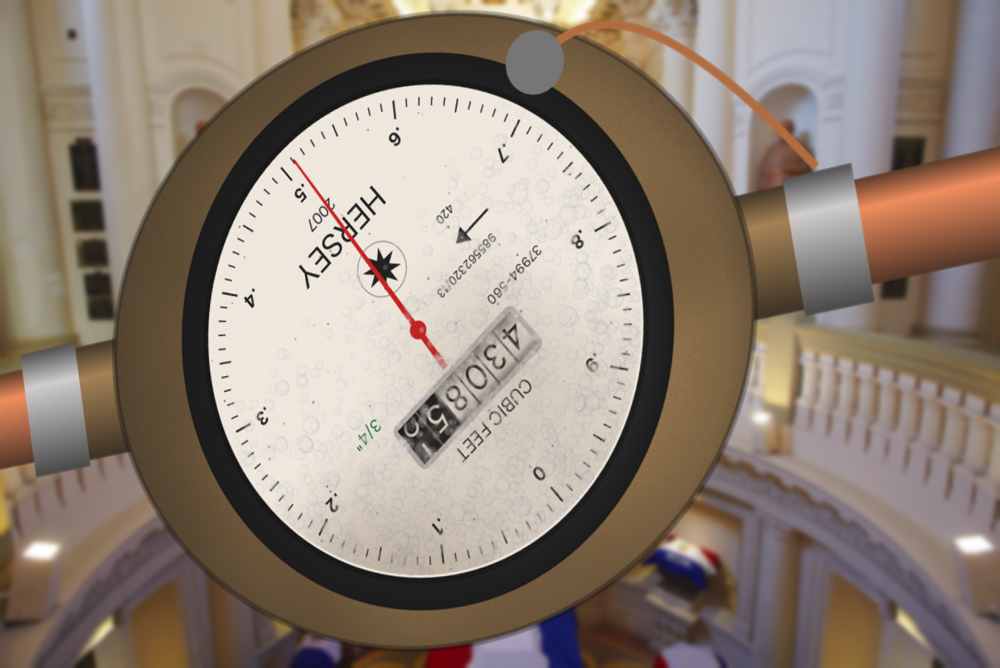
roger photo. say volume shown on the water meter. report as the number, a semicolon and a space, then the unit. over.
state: 430851.51; ft³
